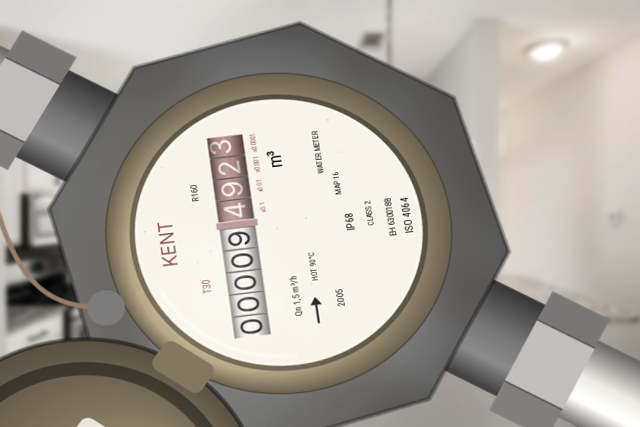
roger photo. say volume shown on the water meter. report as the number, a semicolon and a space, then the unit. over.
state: 9.4923; m³
